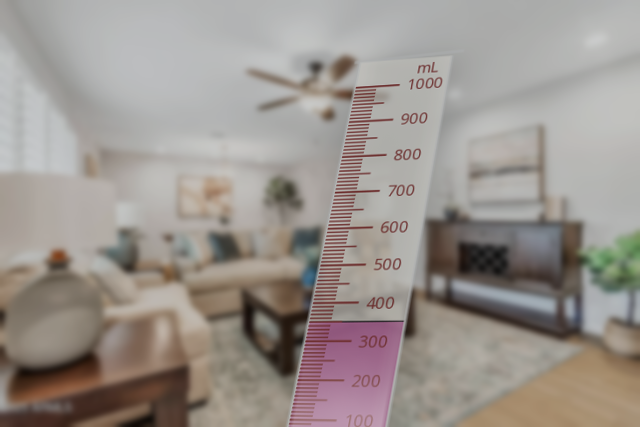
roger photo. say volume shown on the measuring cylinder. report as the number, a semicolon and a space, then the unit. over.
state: 350; mL
